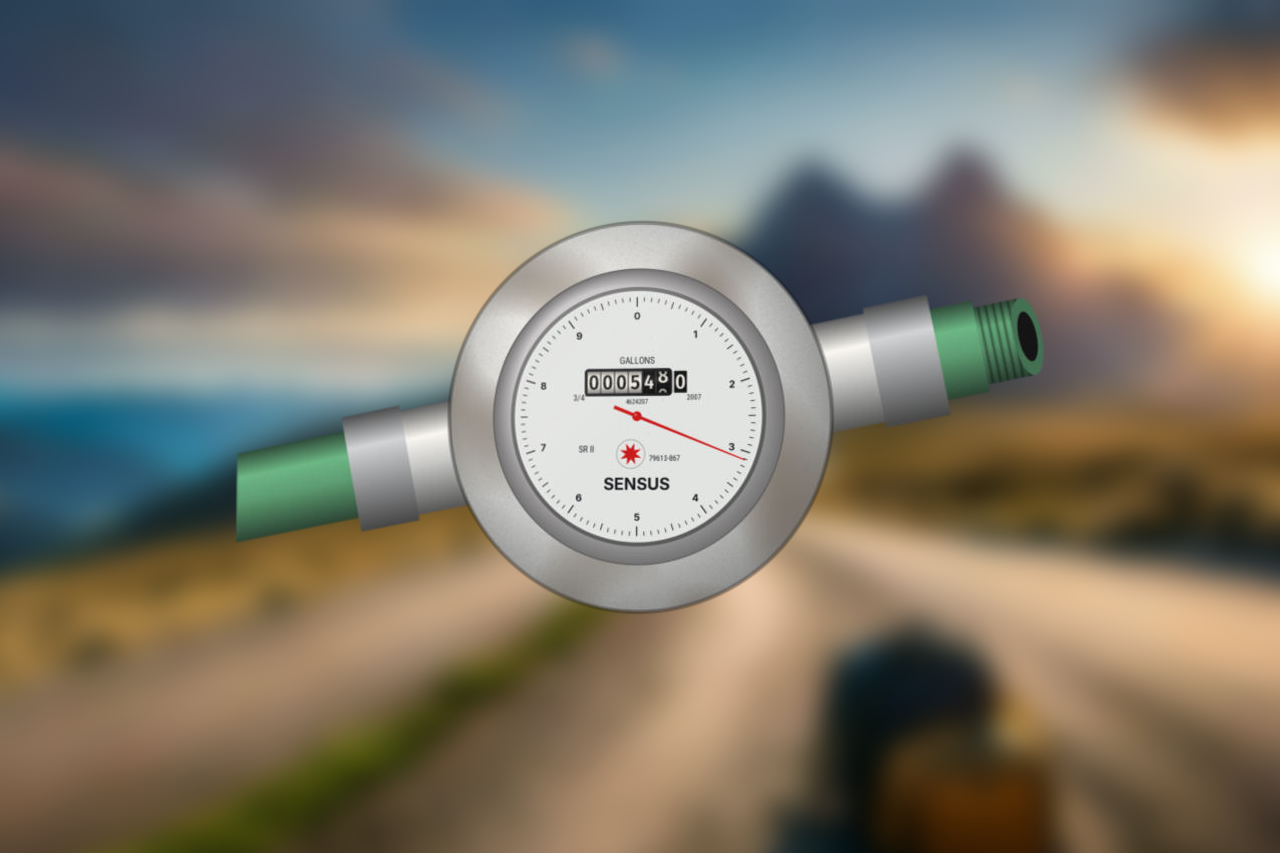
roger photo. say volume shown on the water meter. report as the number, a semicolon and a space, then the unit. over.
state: 5483.1; gal
